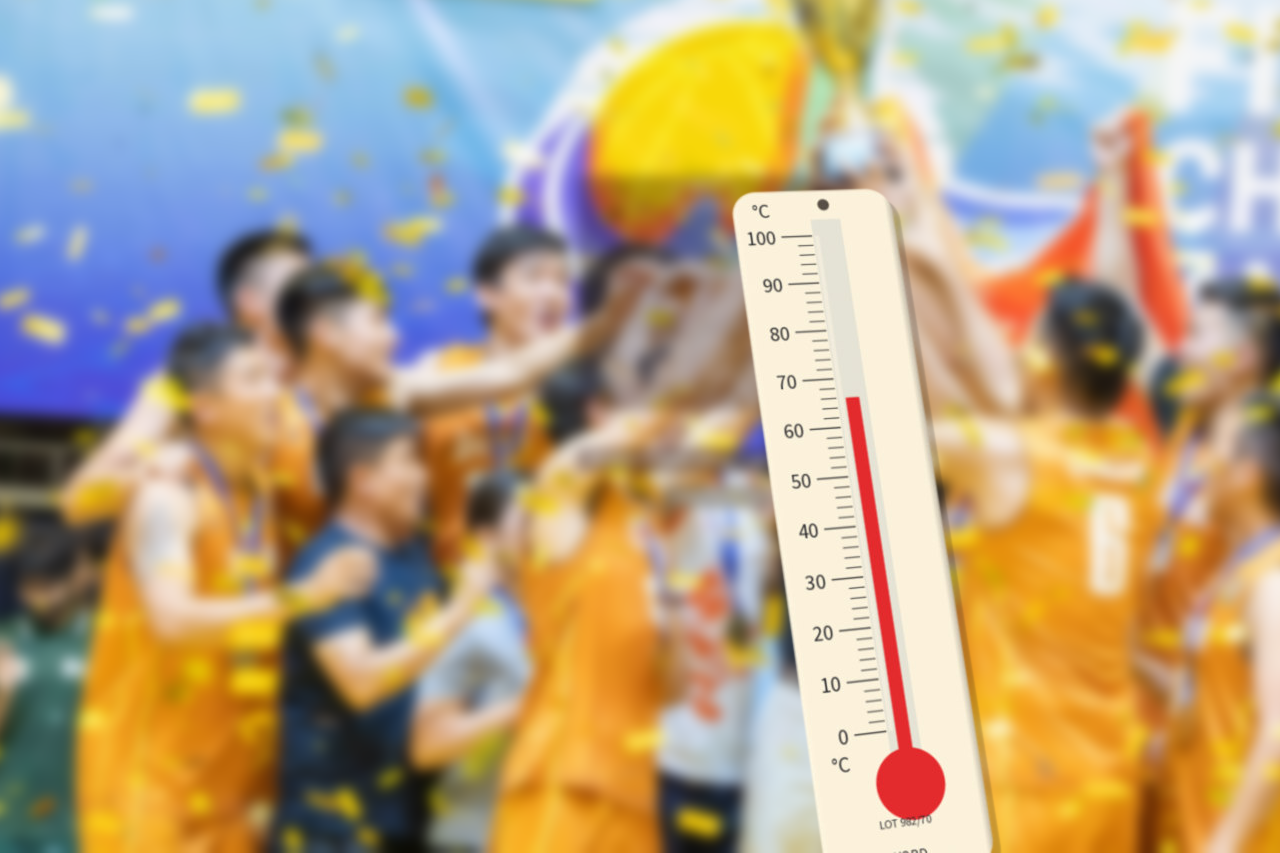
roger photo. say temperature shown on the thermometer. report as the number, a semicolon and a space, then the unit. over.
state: 66; °C
